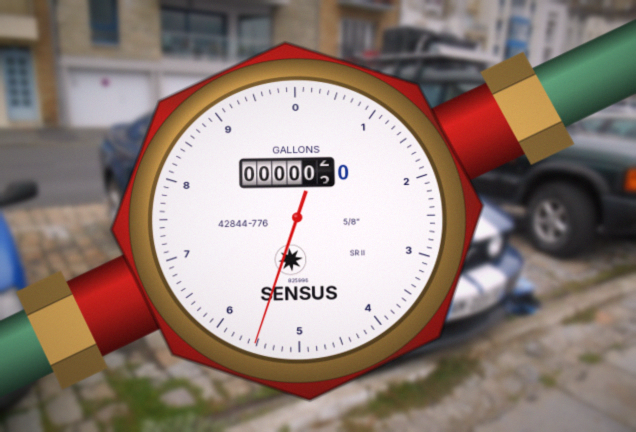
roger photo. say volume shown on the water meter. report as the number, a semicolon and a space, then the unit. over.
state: 25.5; gal
